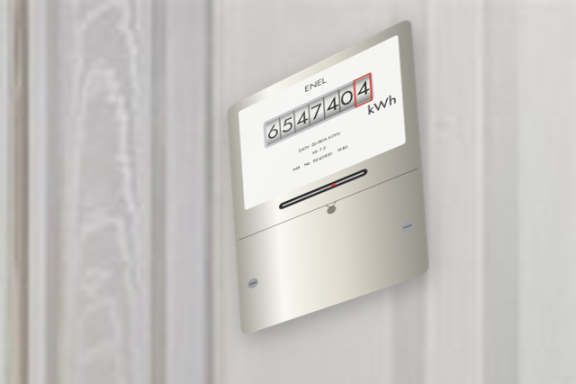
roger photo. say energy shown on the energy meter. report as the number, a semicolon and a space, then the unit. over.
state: 654740.4; kWh
